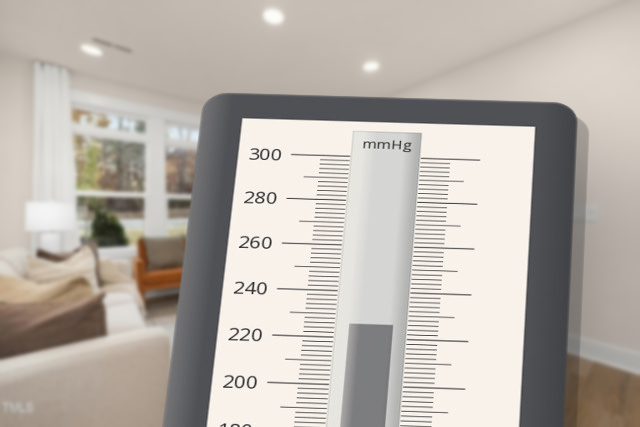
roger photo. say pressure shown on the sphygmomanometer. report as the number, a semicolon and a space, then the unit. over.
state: 226; mmHg
